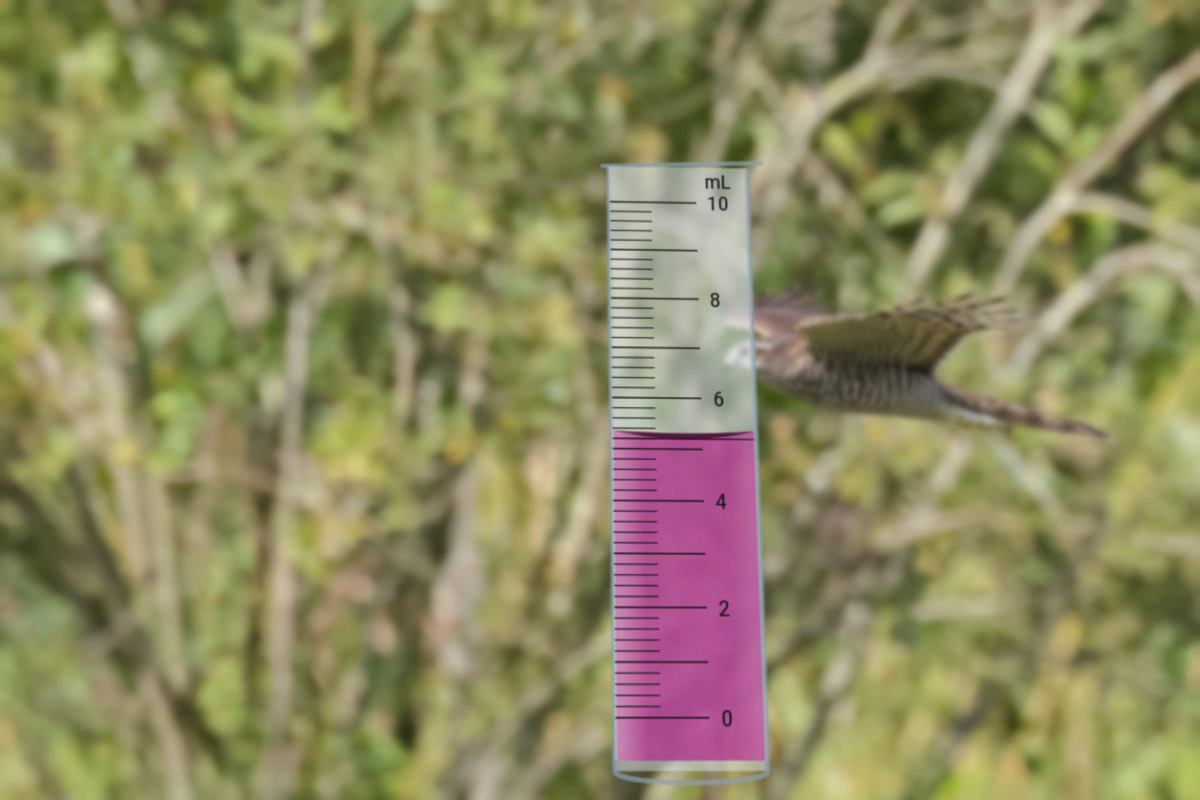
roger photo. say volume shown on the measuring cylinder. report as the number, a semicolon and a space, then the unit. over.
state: 5.2; mL
